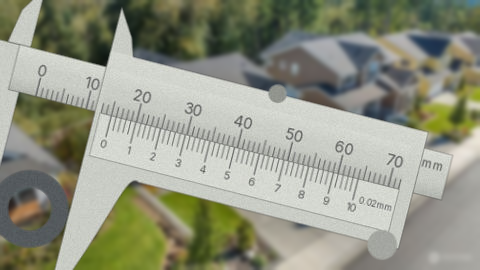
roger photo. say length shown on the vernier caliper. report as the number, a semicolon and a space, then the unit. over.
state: 15.0; mm
